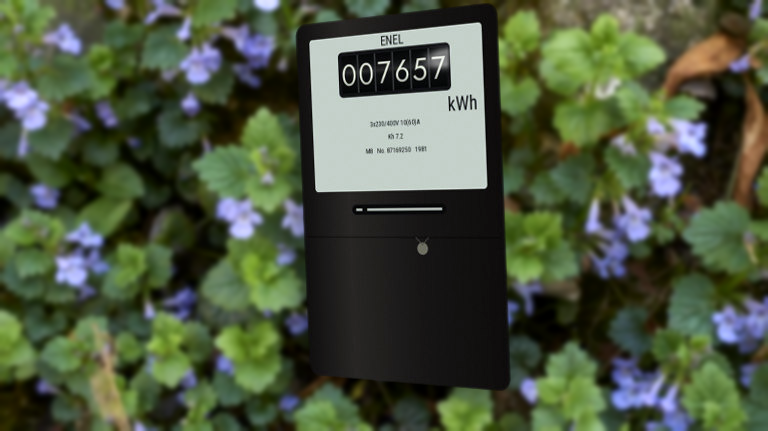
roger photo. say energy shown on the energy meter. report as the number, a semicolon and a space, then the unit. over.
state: 7657; kWh
